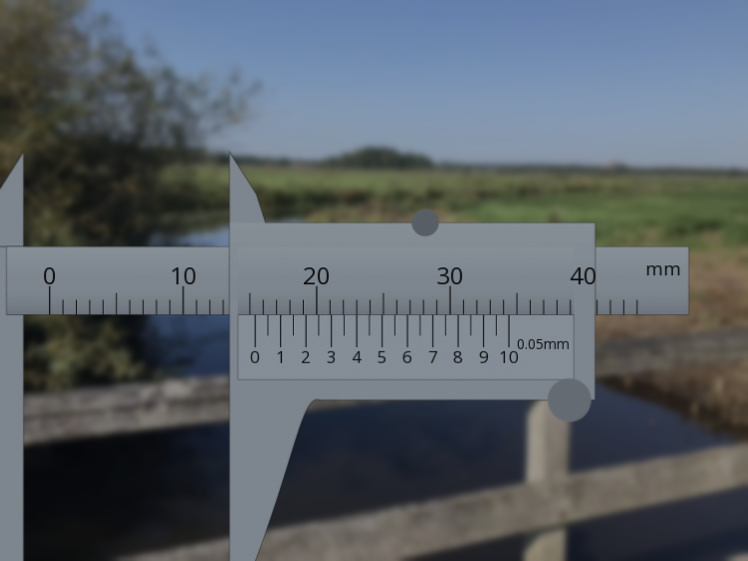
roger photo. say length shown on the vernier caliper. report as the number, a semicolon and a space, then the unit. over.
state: 15.4; mm
